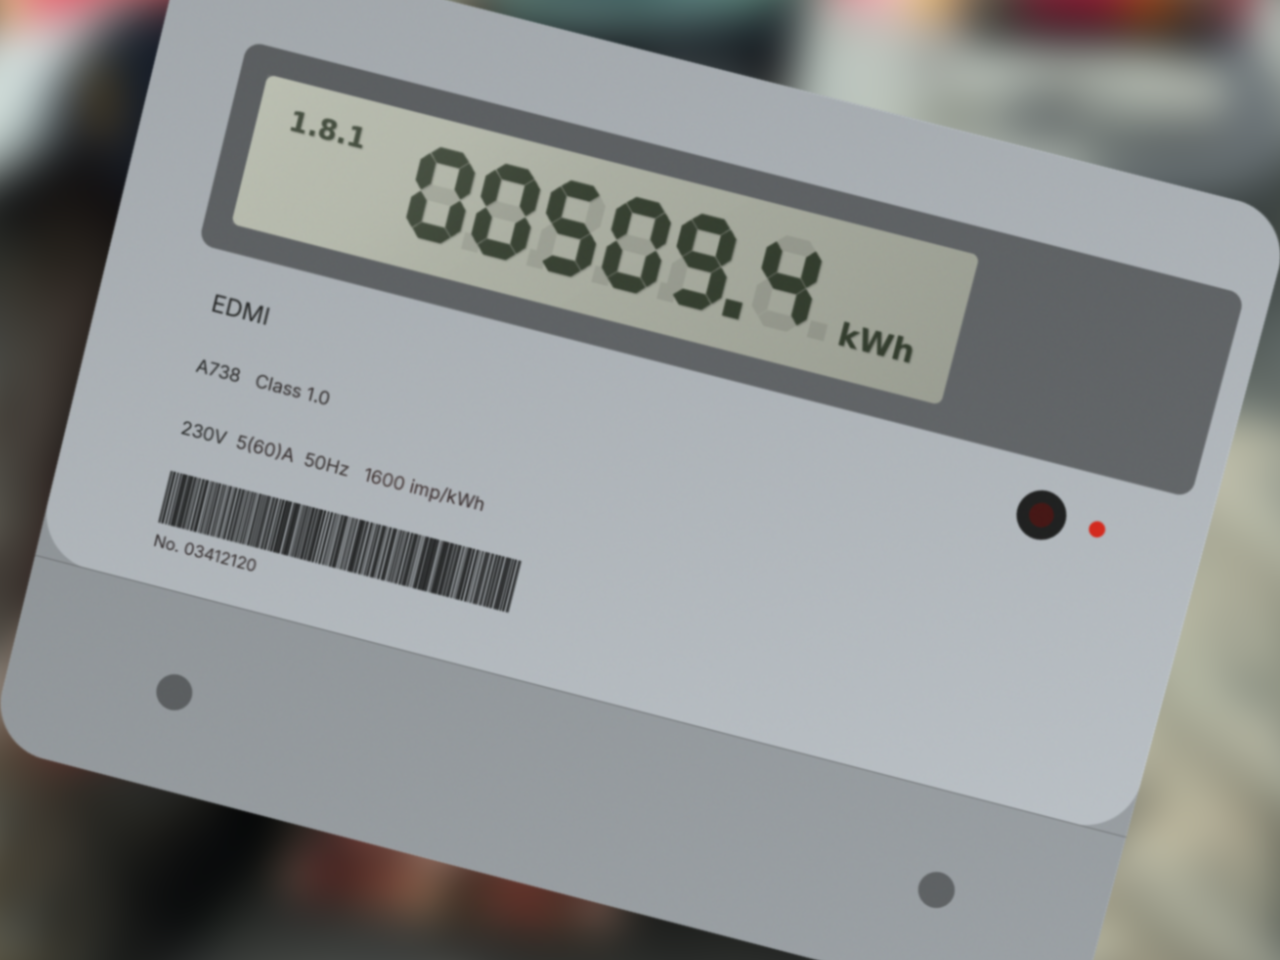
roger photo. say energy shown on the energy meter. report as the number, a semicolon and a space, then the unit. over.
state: 509.4; kWh
